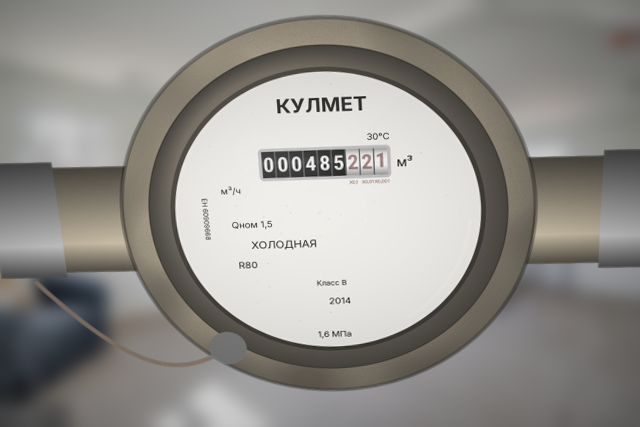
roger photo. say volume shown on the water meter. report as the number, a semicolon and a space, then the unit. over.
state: 485.221; m³
